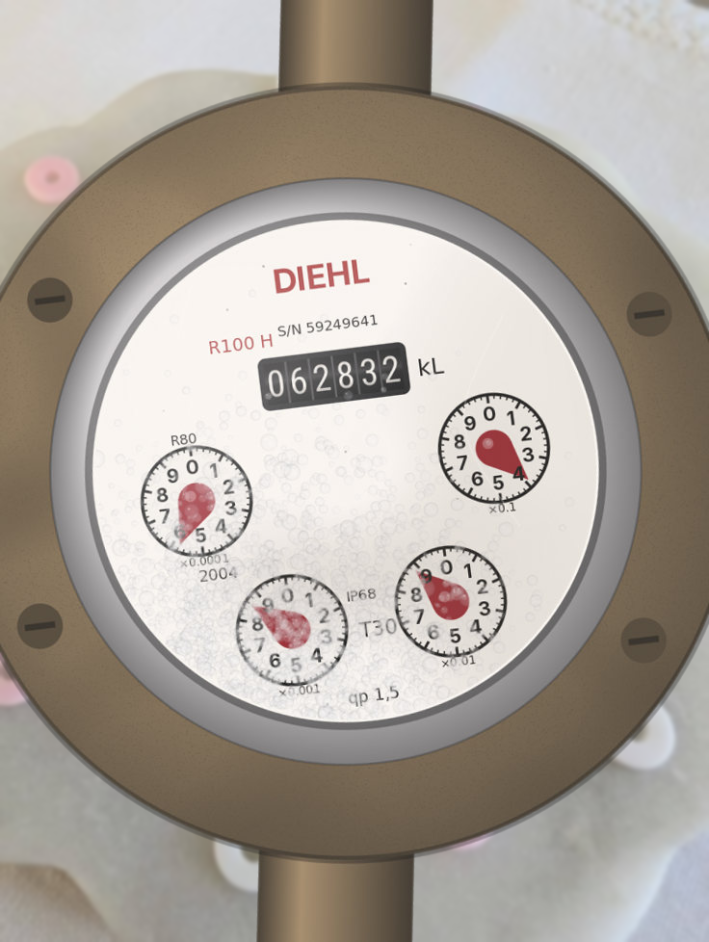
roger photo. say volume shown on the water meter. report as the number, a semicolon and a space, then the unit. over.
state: 62832.3885; kL
